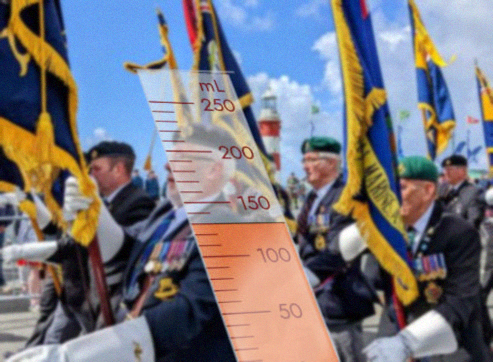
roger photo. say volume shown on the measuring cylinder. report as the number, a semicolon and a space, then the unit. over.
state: 130; mL
